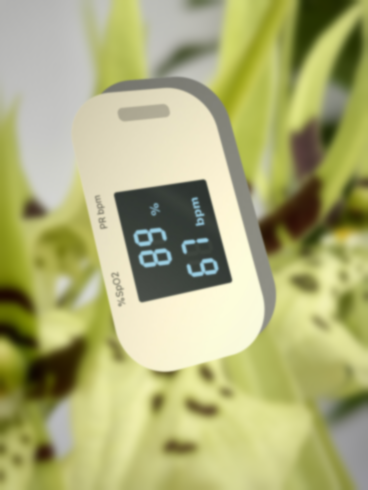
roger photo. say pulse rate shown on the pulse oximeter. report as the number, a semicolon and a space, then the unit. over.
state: 67; bpm
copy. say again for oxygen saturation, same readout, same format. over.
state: 89; %
